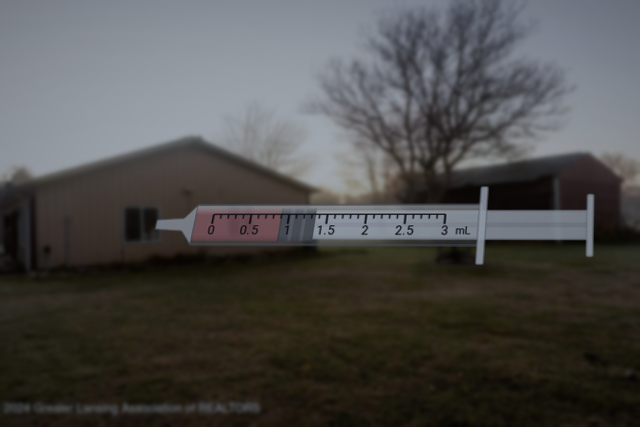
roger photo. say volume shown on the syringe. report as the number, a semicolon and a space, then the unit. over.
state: 0.9; mL
